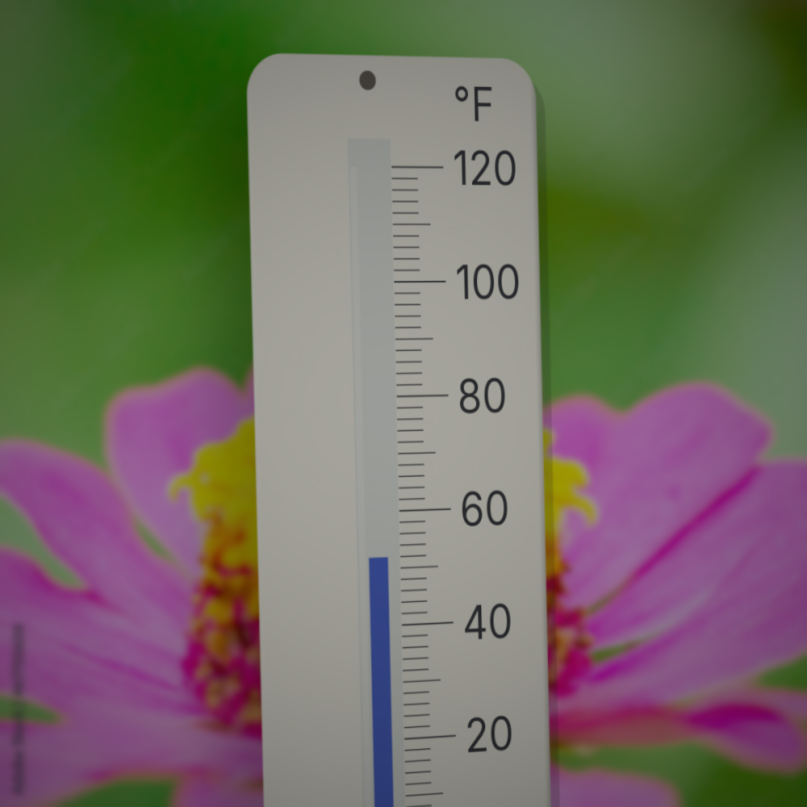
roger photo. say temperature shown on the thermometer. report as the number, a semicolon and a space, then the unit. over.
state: 52; °F
